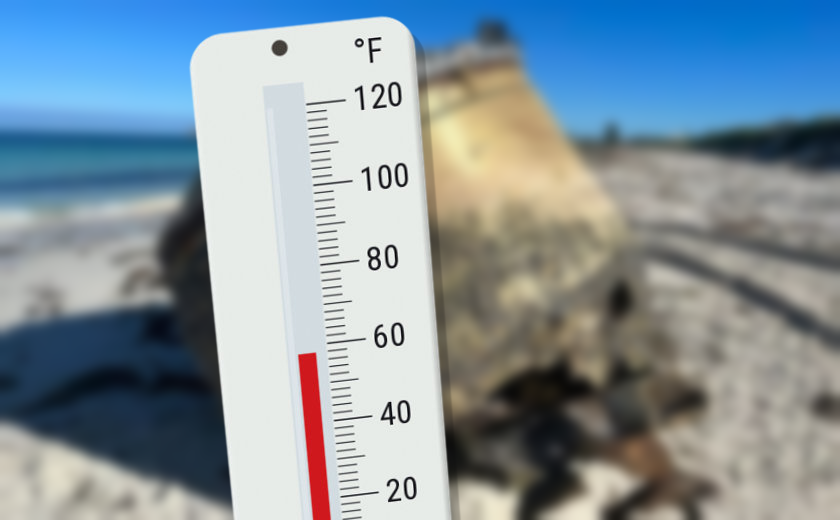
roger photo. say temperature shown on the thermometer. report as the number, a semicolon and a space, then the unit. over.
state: 58; °F
